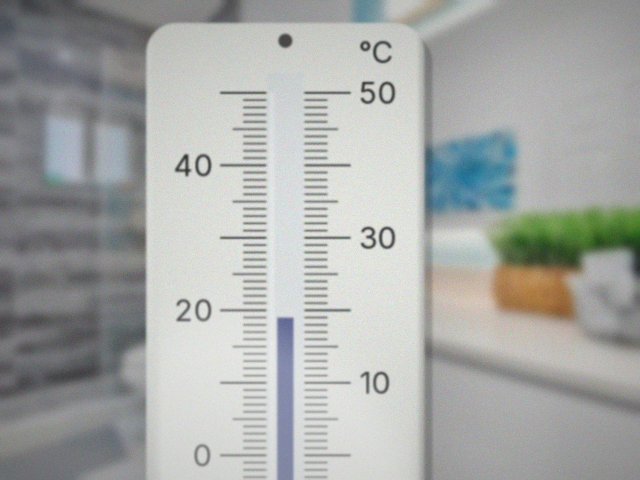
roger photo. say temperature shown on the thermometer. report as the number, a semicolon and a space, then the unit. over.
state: 19; °C
